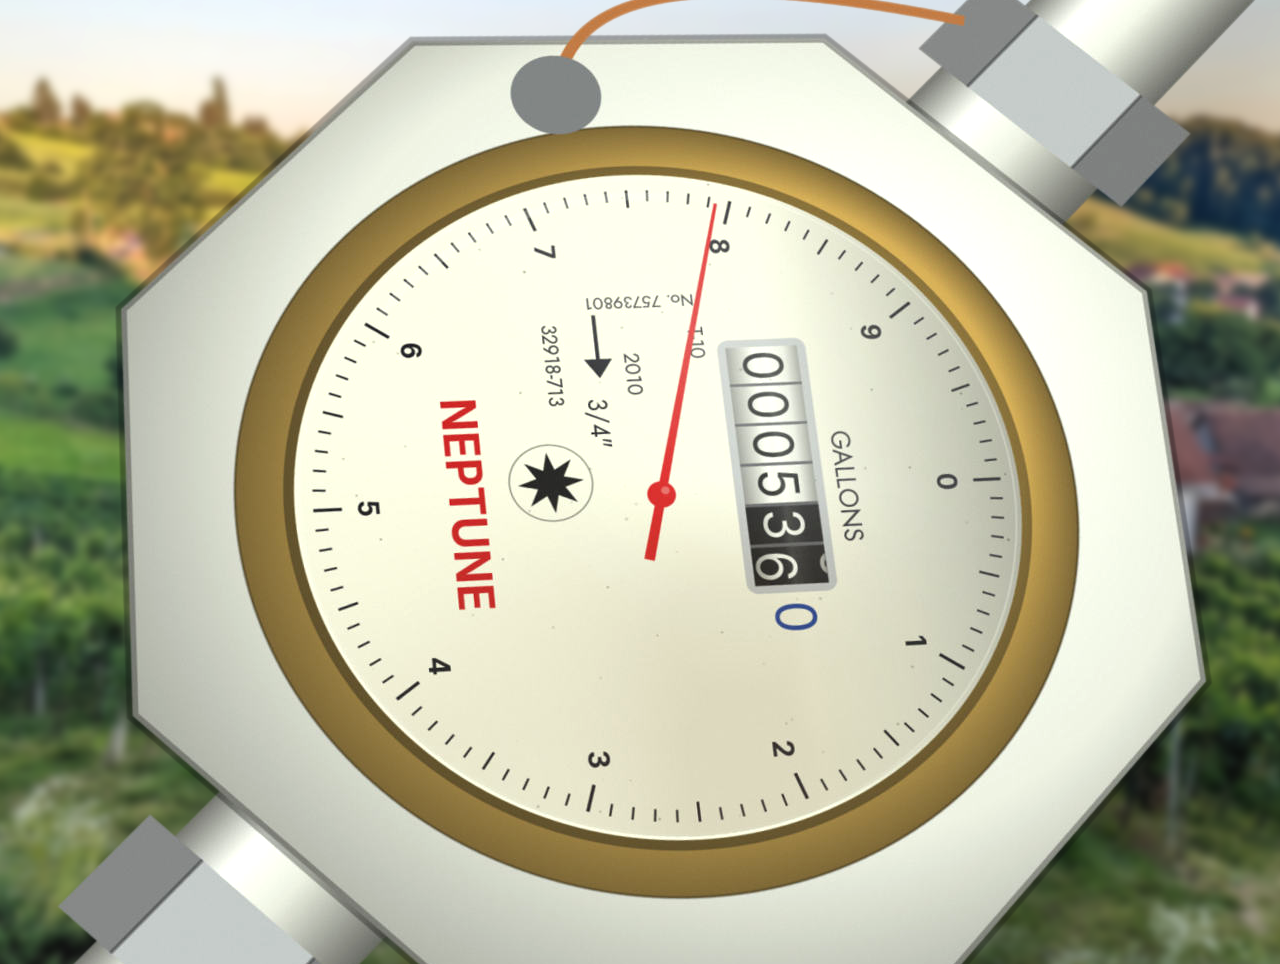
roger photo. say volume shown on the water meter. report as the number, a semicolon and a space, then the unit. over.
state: 5357.9; gal
